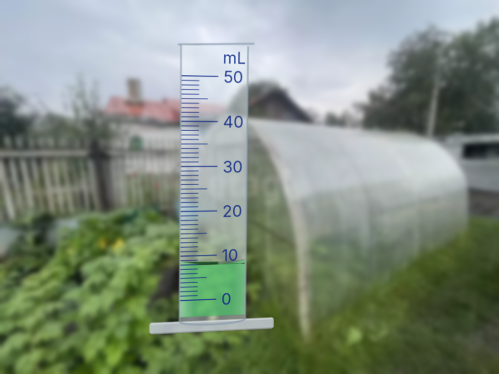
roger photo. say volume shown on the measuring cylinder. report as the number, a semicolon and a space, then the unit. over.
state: 8; mL
